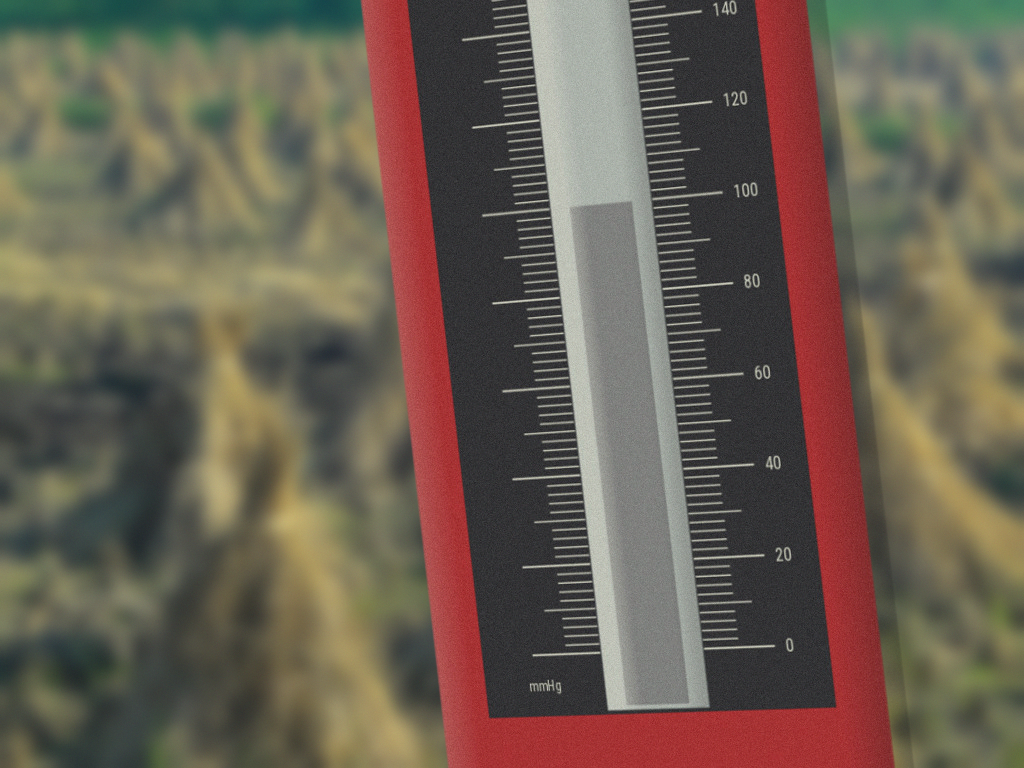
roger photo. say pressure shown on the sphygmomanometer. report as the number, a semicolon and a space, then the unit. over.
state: 100; mmHg
